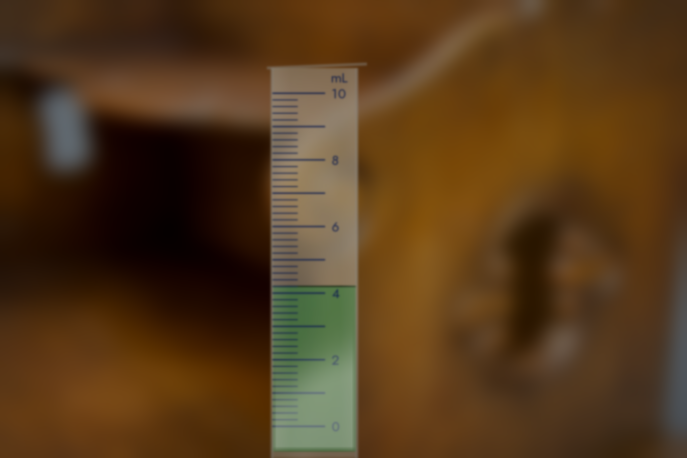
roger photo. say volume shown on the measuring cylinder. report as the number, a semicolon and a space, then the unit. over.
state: 4.2; mL
